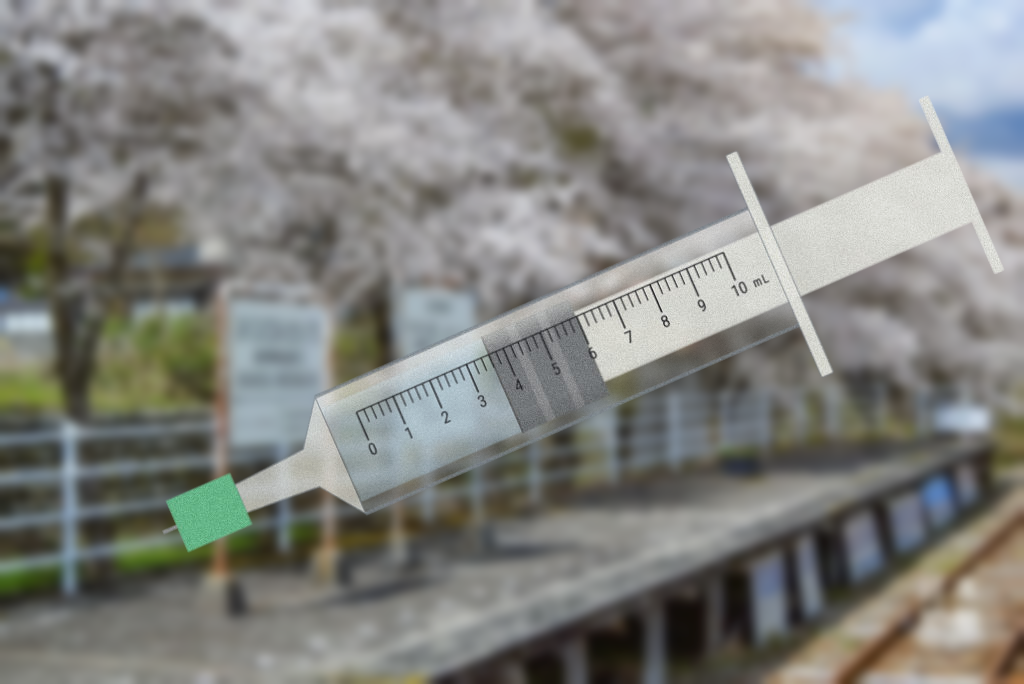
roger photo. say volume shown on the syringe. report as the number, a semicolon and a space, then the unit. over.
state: 3.6; mL
